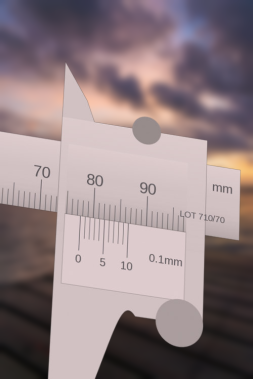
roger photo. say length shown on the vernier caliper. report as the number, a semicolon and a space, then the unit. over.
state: 77.6; mm
